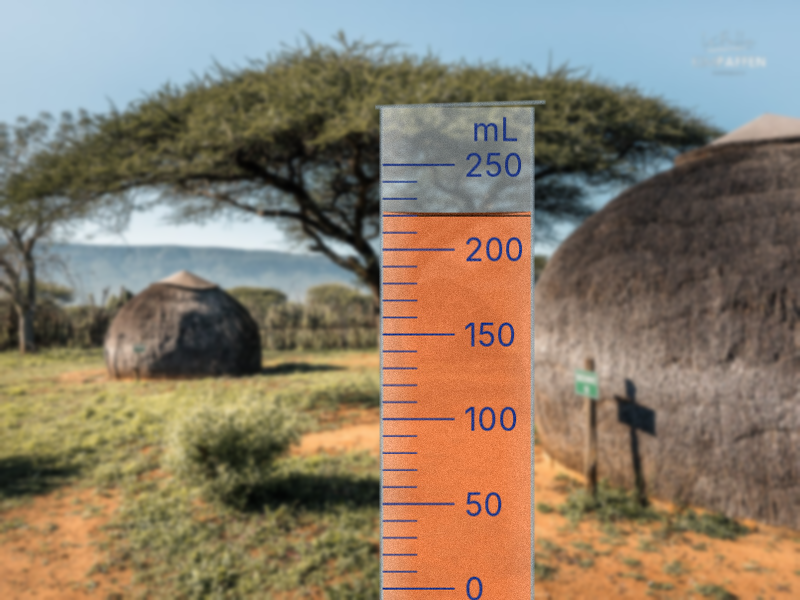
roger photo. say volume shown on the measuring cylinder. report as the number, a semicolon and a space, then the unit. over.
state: 220; mL
